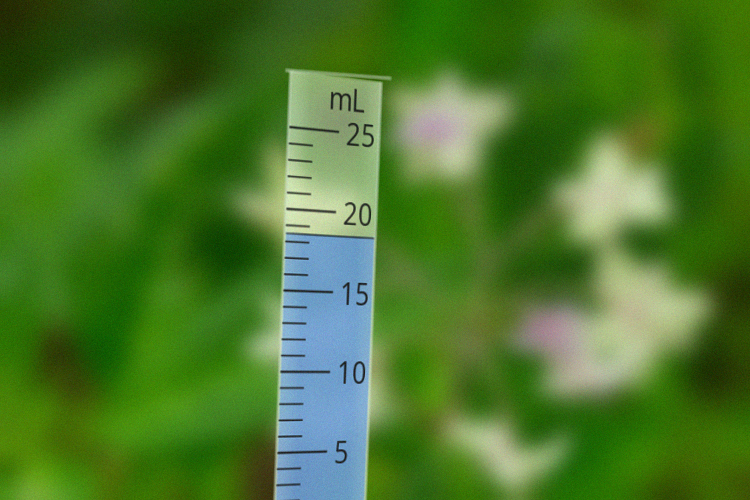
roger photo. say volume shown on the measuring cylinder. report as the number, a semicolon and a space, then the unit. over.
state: 18.5; mL
